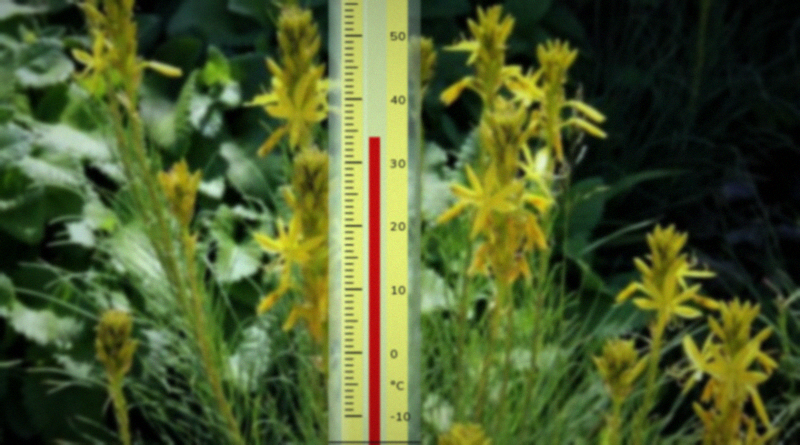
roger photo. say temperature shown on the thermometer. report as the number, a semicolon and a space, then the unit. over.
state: 34; °C
